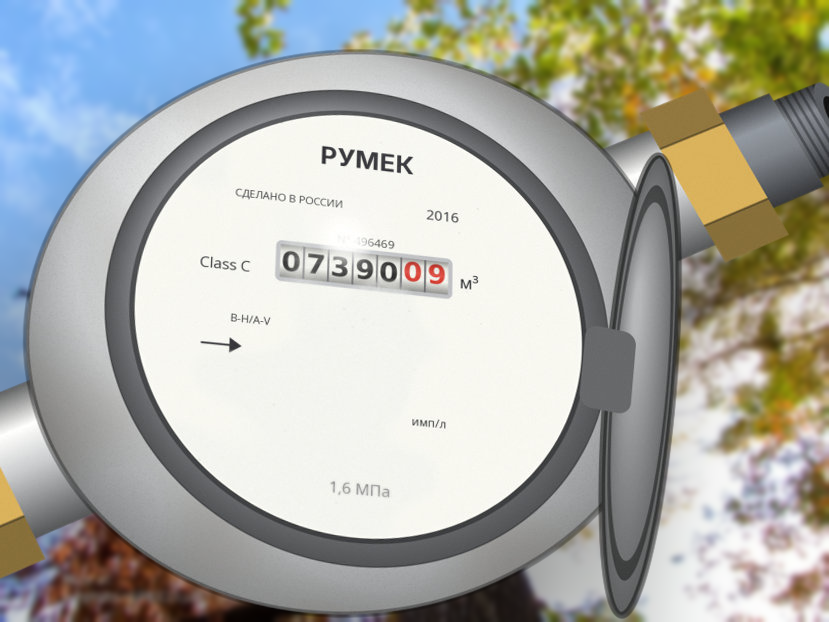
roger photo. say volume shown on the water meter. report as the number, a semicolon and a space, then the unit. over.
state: 7390.09; m³
